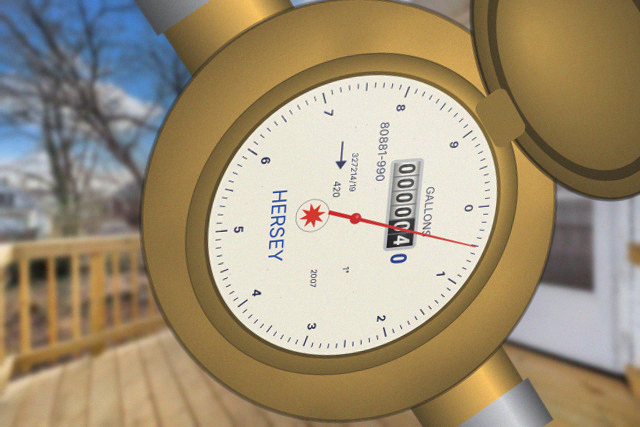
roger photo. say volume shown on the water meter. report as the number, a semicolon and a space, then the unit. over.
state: 40.5; gal
